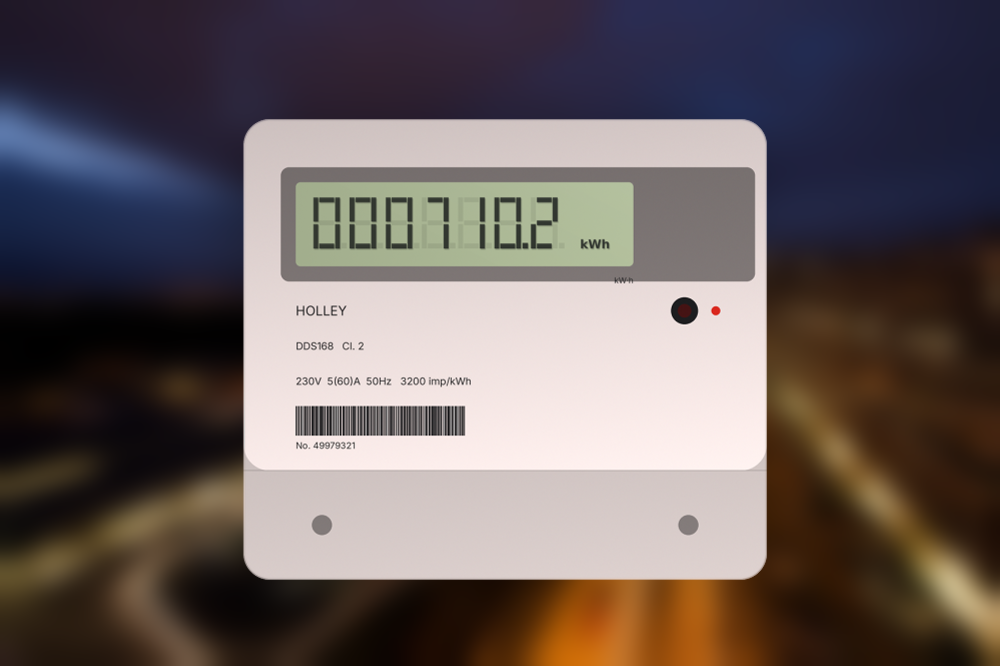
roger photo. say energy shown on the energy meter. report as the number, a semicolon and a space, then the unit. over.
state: 710.2; kWh
